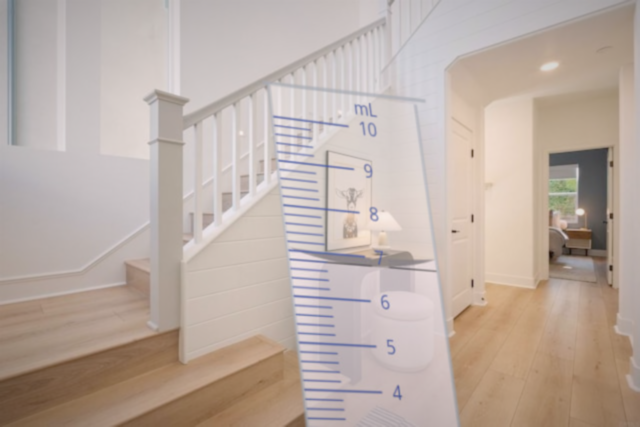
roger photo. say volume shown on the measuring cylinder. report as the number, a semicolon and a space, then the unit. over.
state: 6.8; mL
